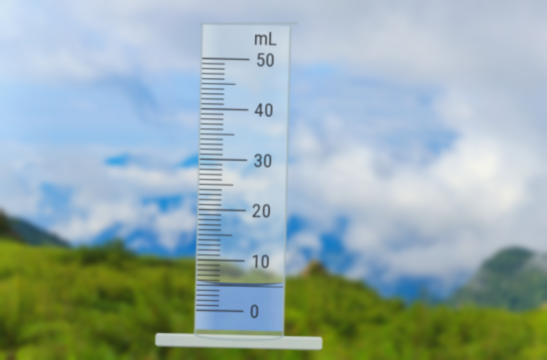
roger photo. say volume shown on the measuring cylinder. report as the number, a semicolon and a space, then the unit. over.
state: 5; mL
